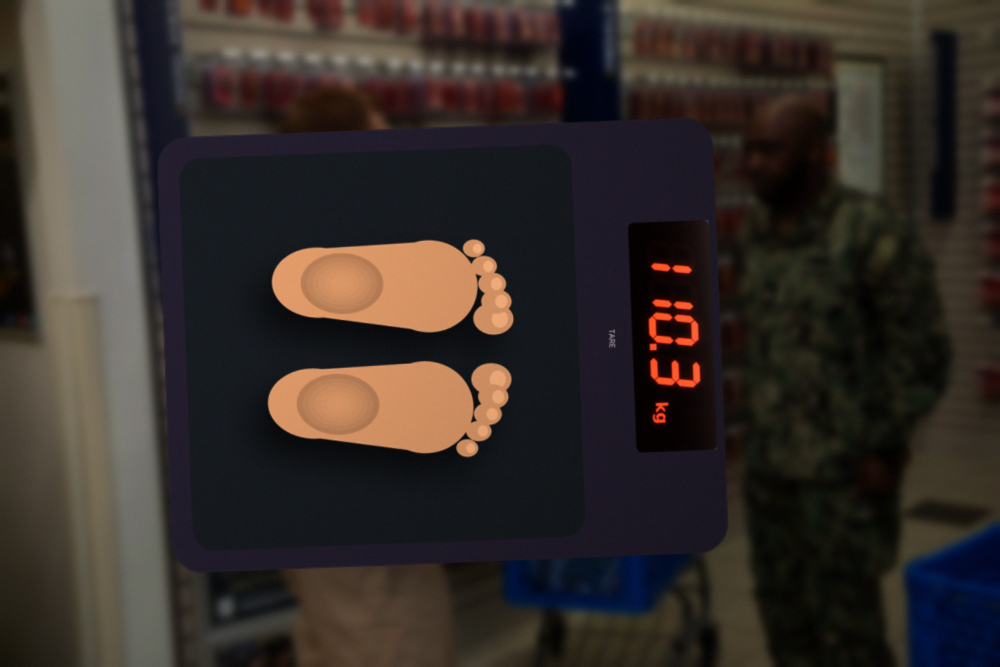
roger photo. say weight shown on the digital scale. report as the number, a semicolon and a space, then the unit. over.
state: 110.3; kg
